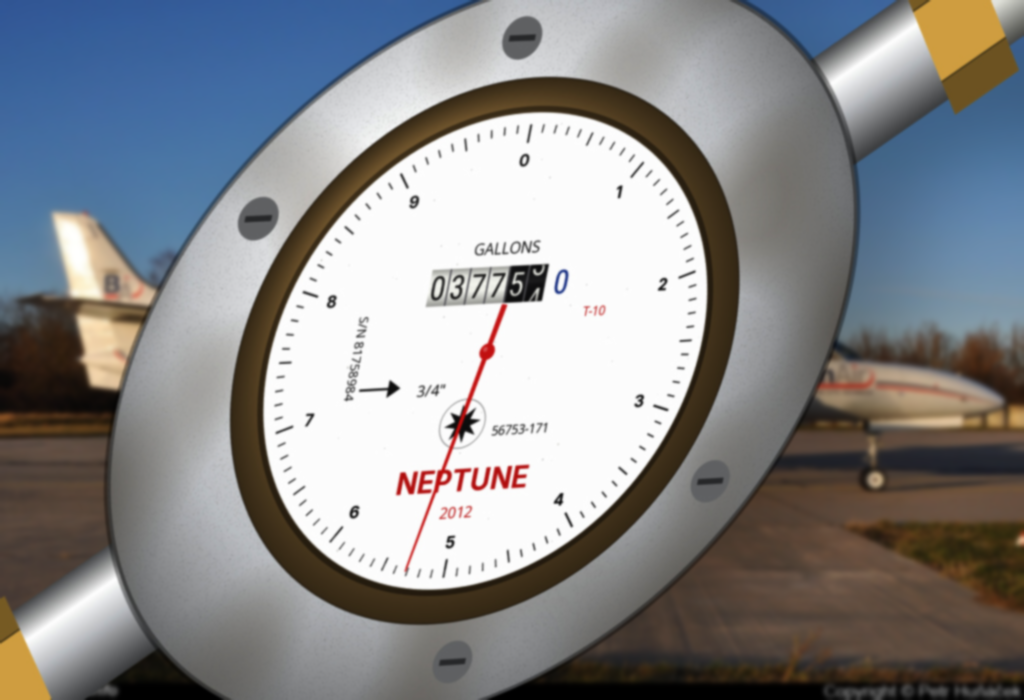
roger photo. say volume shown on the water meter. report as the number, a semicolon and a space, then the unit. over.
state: 377535.3; gal
